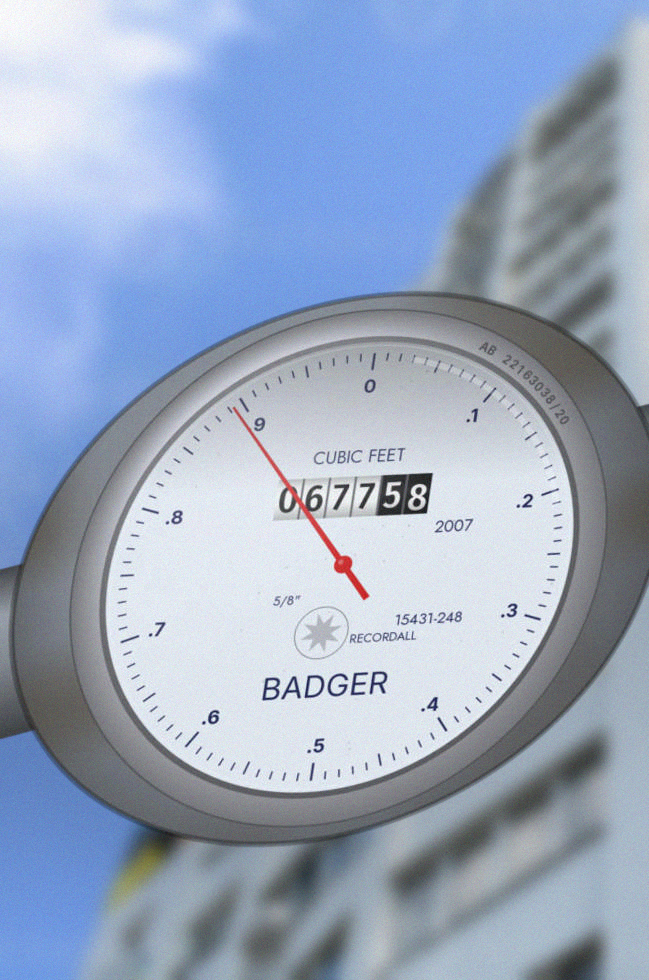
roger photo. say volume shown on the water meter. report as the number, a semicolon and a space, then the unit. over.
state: 67757.89; ft³
